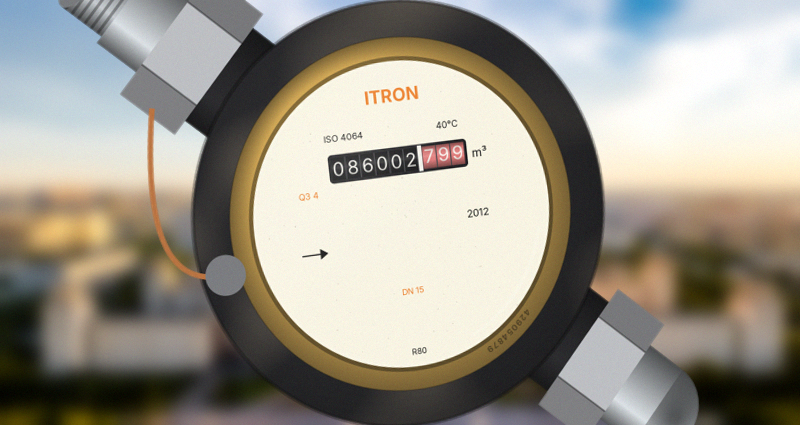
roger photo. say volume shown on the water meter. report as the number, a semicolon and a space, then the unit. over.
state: 86002.799; m³
